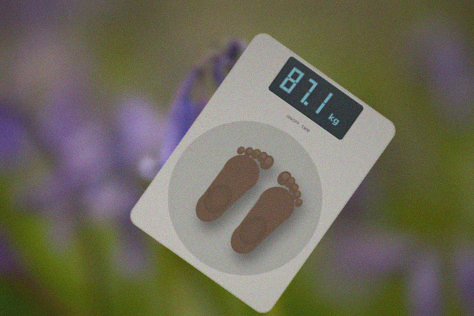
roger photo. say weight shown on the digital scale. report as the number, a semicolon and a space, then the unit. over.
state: 87.1; kg
